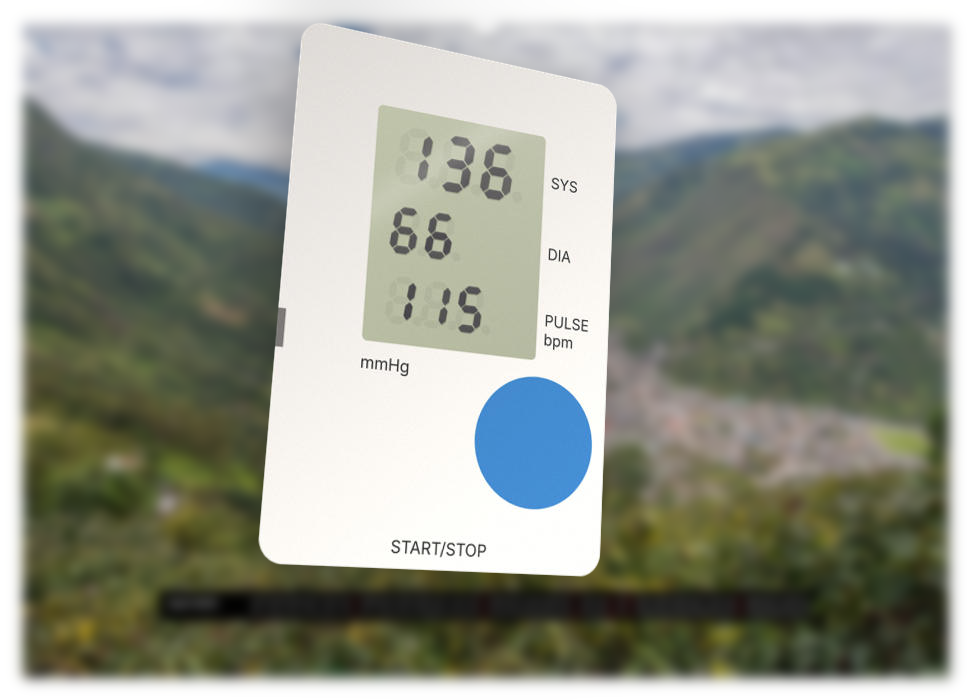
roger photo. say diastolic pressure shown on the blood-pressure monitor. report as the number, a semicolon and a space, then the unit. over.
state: 66; mmHg
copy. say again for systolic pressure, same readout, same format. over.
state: 136; mmHg
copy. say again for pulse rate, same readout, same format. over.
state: 115; bpm
